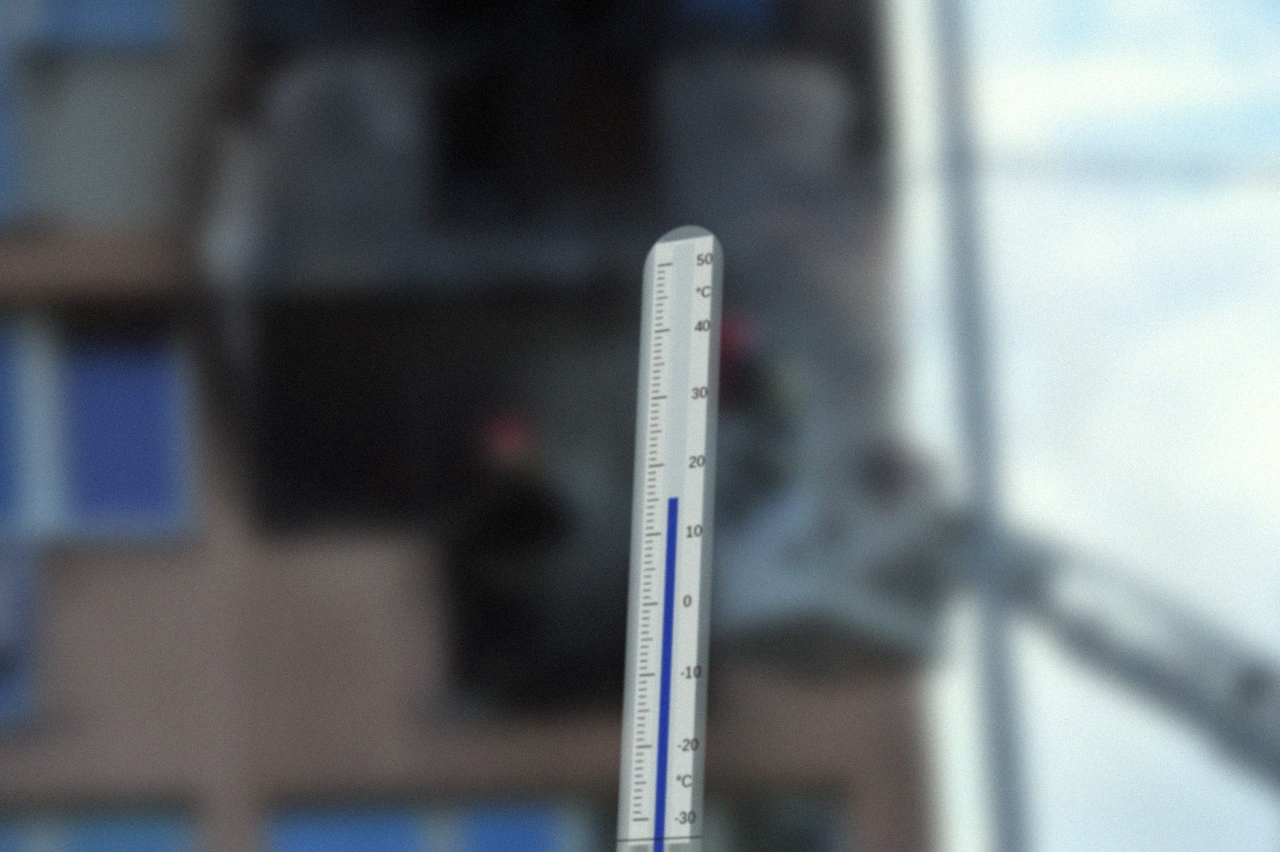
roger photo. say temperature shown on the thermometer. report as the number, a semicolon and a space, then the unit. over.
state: 15; °C
